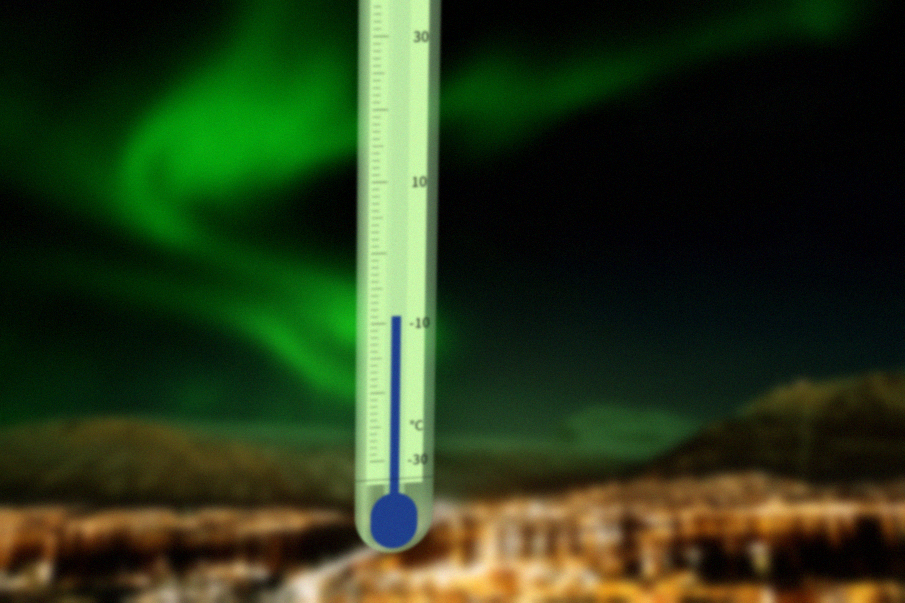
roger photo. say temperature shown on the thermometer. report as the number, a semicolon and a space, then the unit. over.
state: -9; °C
